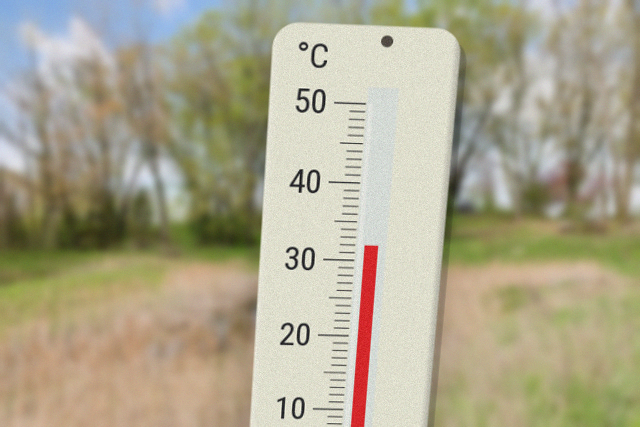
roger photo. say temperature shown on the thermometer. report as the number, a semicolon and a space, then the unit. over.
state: 32; °C
